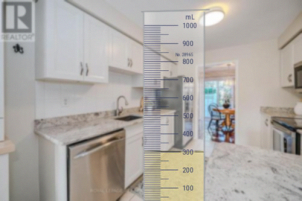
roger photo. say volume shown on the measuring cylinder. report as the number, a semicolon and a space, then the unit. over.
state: 300; mL
